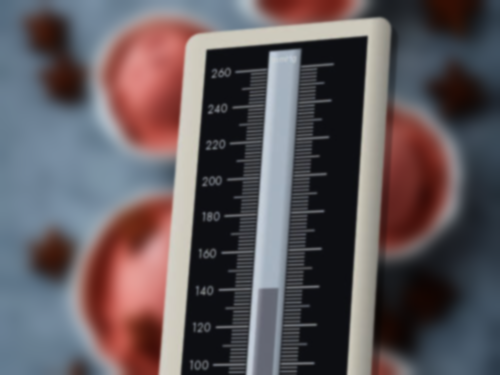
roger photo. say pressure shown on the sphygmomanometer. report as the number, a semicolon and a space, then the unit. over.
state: 140; mmHg
